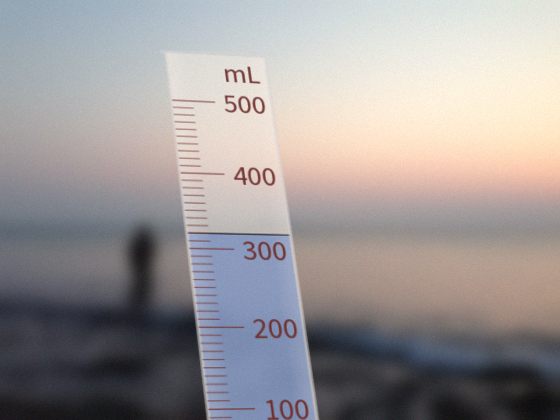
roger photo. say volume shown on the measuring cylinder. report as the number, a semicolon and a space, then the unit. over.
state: 320; mL
